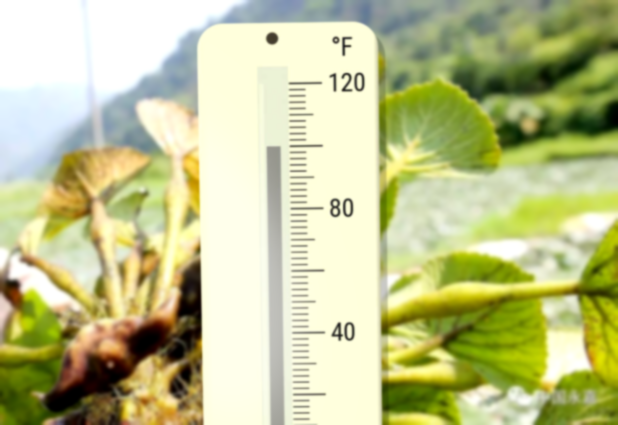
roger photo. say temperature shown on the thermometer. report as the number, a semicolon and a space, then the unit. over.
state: 100; °F
